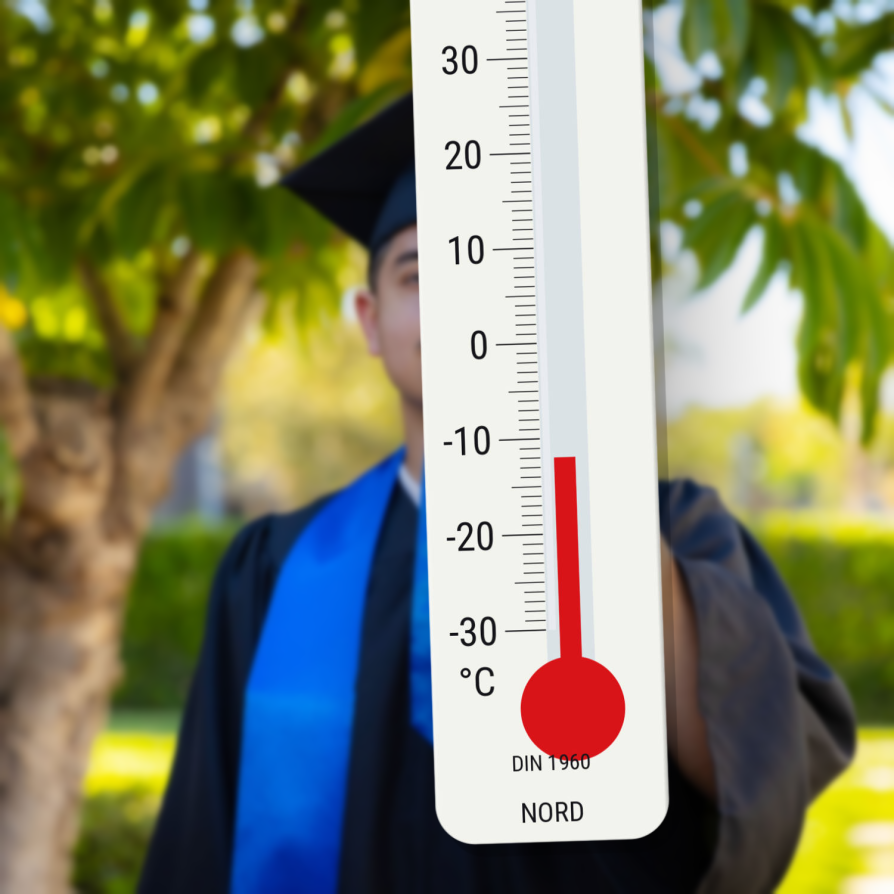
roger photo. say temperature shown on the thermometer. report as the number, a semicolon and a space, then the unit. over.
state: -12; °C
